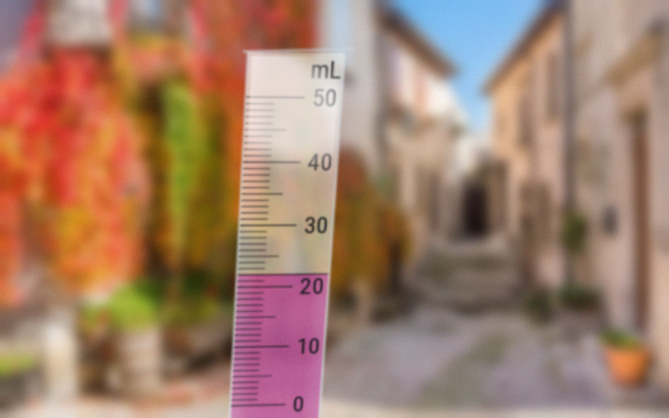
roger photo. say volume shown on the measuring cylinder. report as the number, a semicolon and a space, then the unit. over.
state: 22; mL
